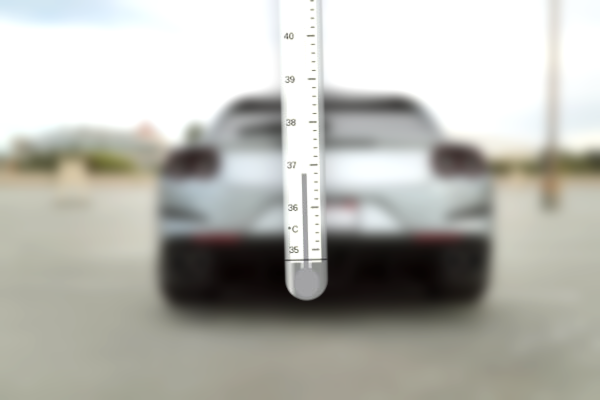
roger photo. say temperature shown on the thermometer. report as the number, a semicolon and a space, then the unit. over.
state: 36.8; °C
